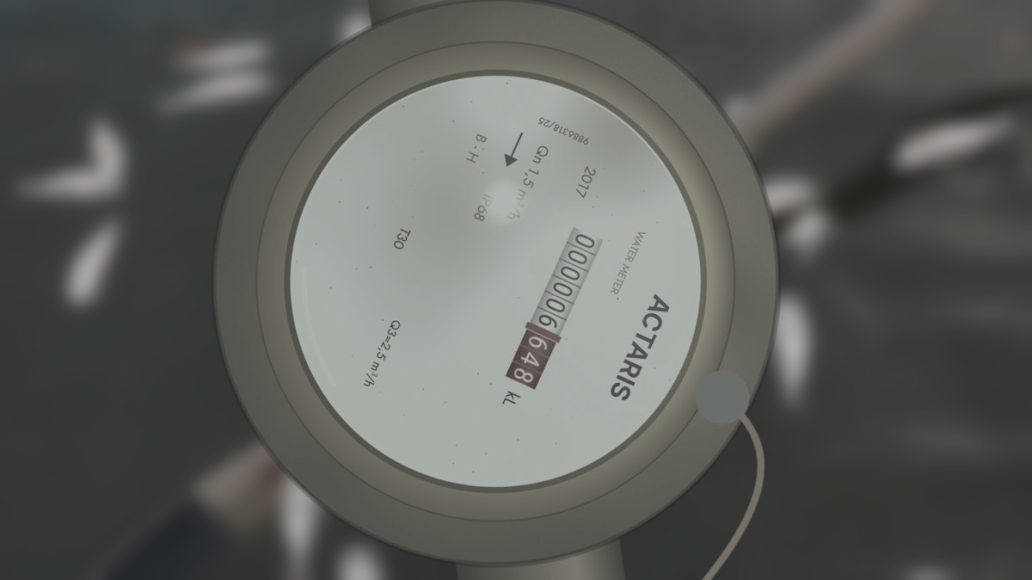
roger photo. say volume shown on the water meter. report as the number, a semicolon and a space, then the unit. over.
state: 6.648; kL
